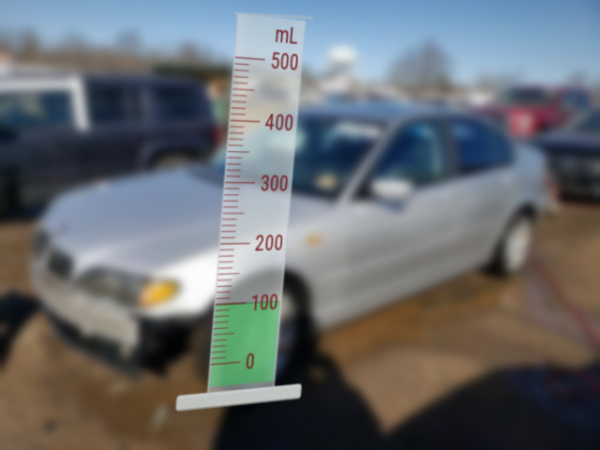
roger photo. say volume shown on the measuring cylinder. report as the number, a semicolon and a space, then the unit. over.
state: 100; mL
